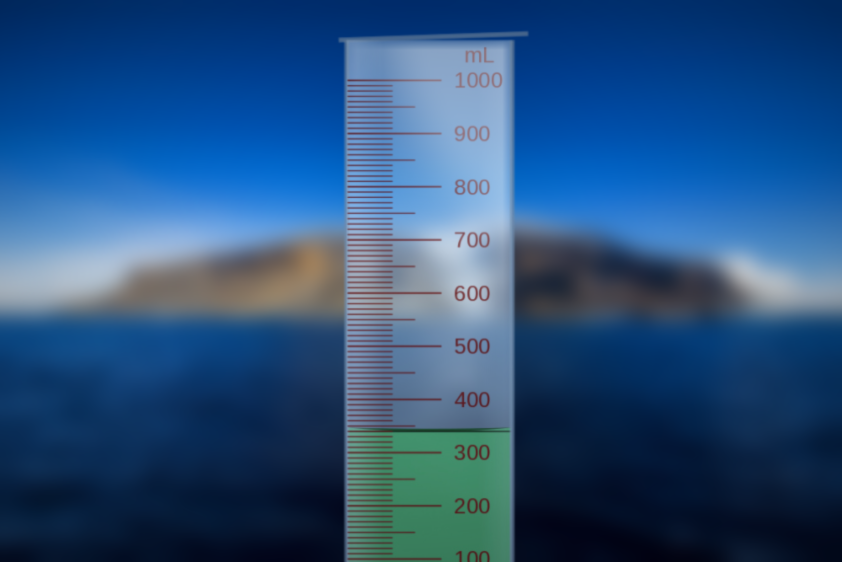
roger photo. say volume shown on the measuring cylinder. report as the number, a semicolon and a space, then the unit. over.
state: 340; mL
